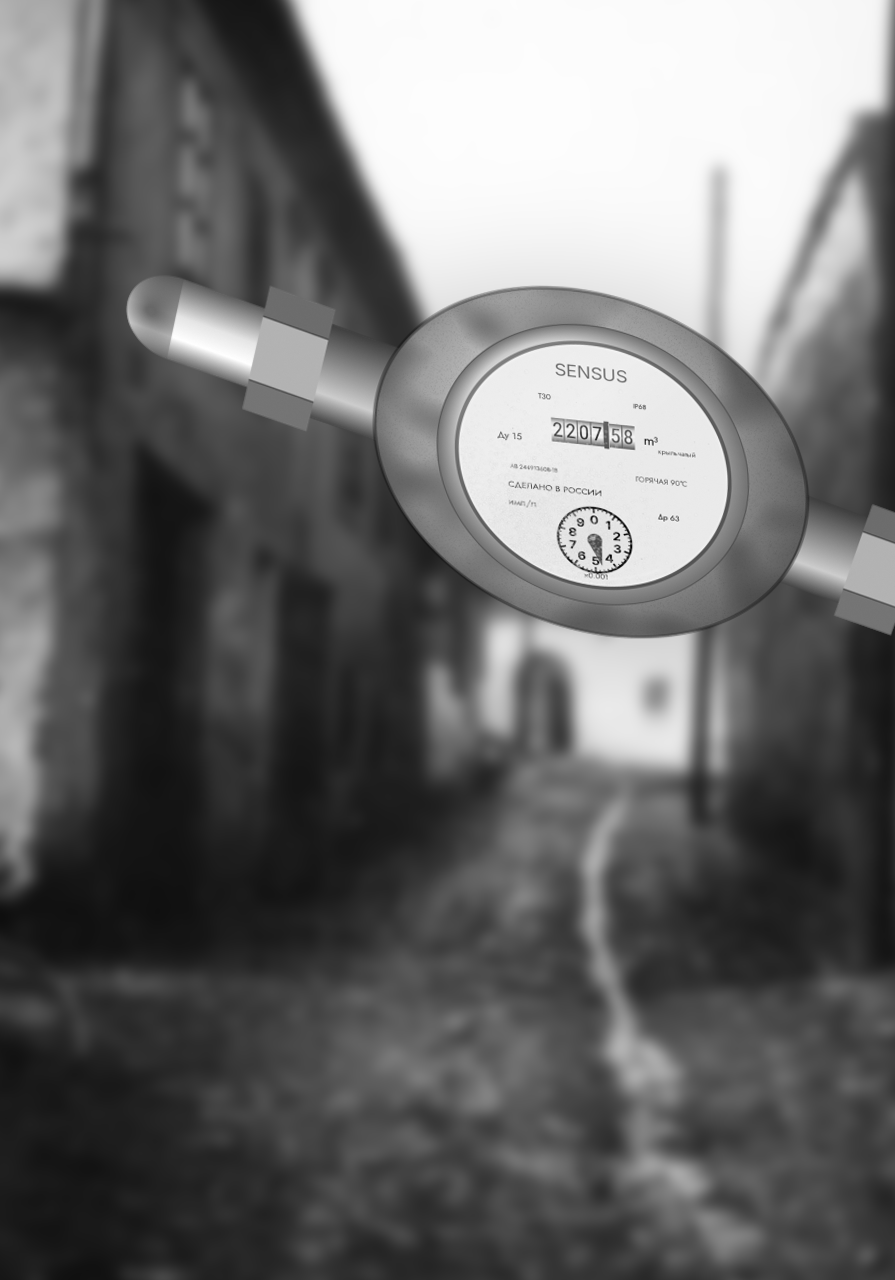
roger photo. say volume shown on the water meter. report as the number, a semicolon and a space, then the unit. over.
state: 2207.584; m³
